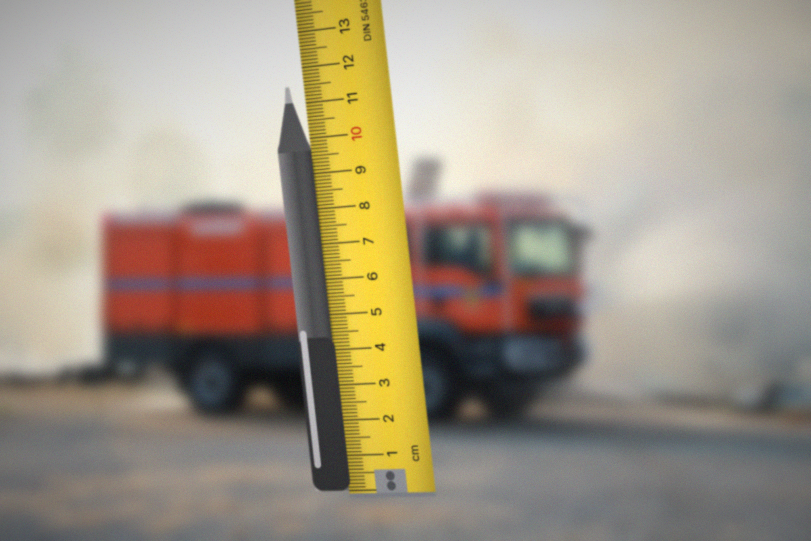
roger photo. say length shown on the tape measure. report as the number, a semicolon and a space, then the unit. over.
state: 11.5; cm
